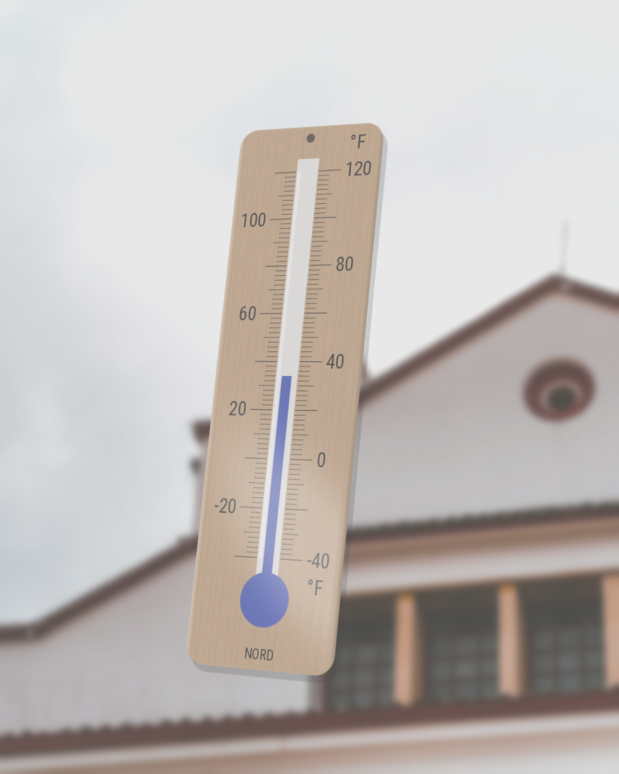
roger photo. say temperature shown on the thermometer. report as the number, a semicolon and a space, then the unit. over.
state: 34; °F
